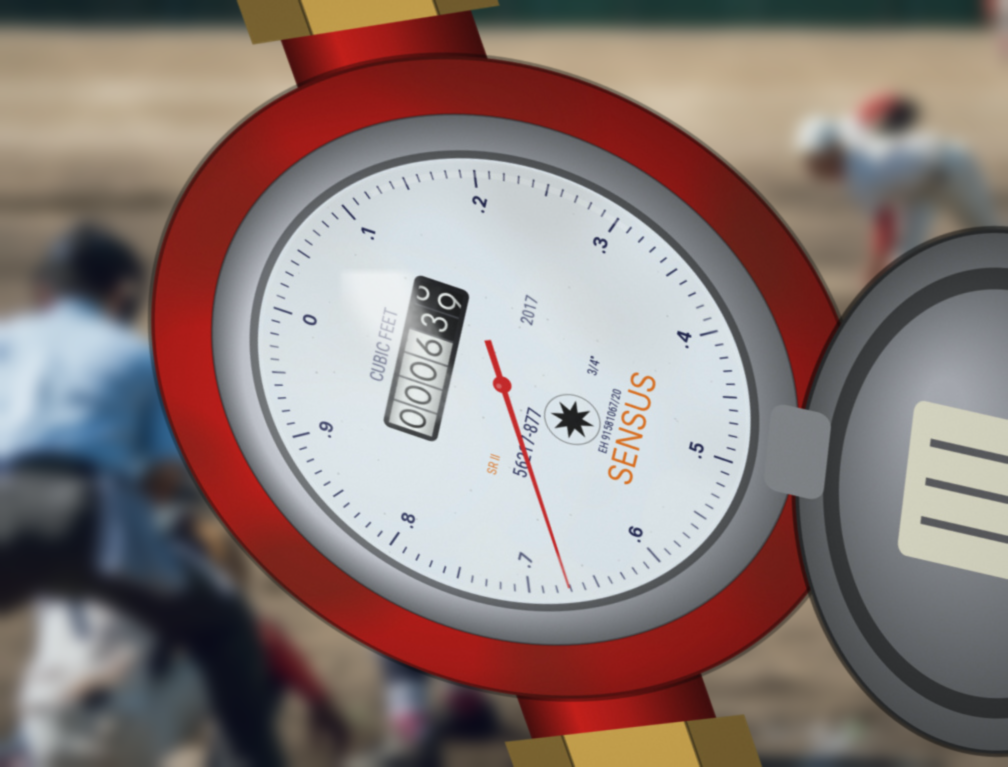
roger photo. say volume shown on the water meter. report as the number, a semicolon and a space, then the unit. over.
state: 638.67; ft³
